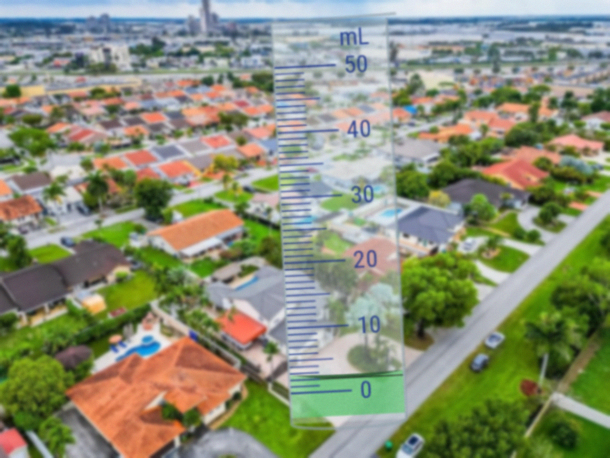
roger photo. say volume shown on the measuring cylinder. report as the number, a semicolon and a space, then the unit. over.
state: 2; mL
